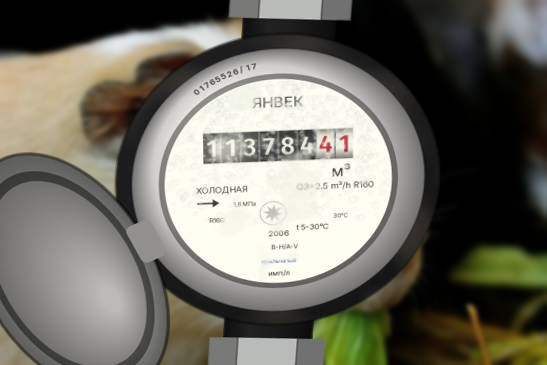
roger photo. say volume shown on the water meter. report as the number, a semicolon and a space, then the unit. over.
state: 113784.41; m³
